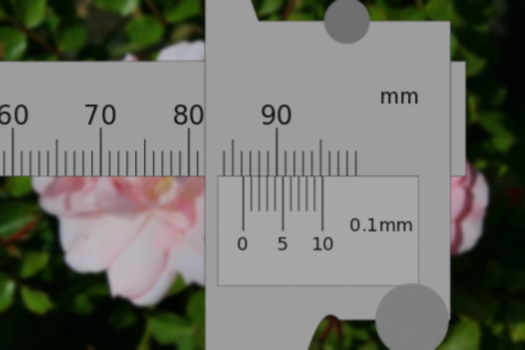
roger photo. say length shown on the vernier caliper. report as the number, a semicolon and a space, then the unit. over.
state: 86.2; mm
